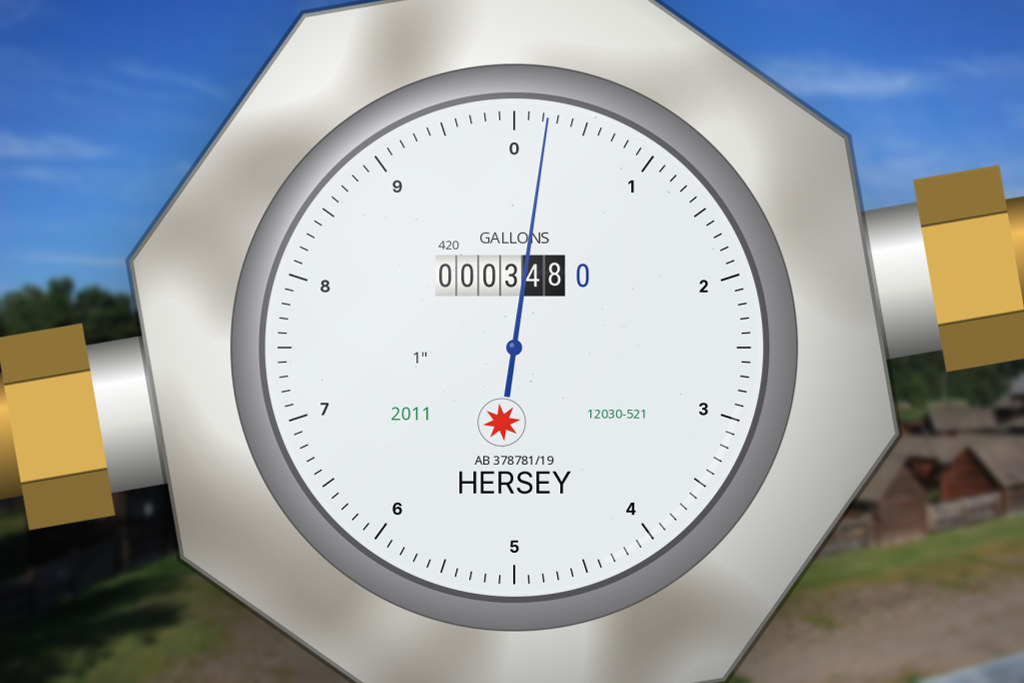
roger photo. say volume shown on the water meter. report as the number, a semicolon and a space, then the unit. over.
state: 3480.2; gal
